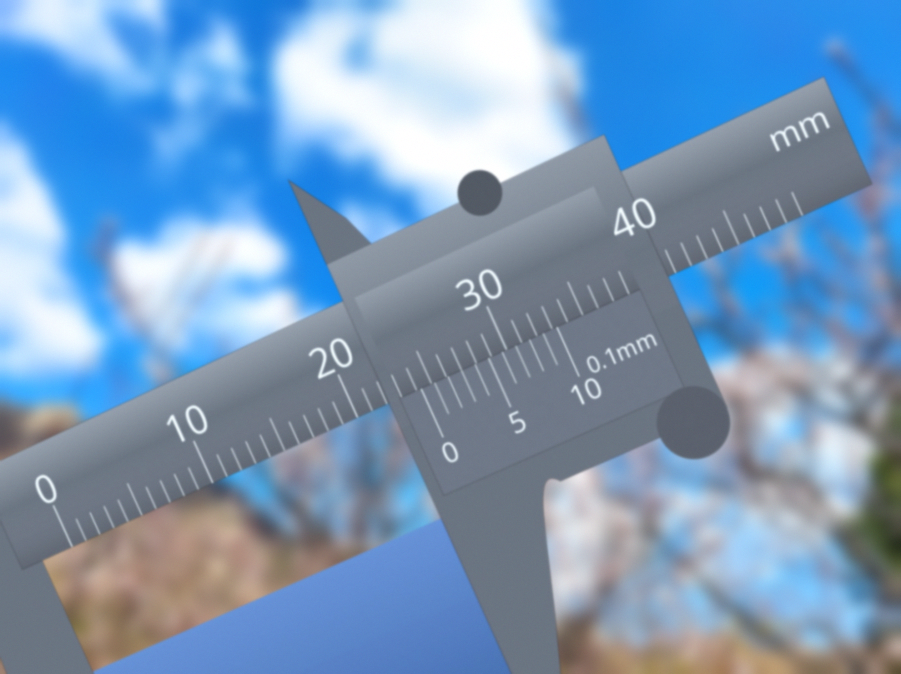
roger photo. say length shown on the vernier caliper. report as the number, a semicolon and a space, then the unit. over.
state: 24.3; mm
